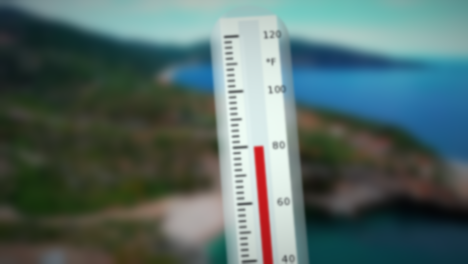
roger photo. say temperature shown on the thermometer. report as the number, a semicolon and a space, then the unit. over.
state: 80; °F
